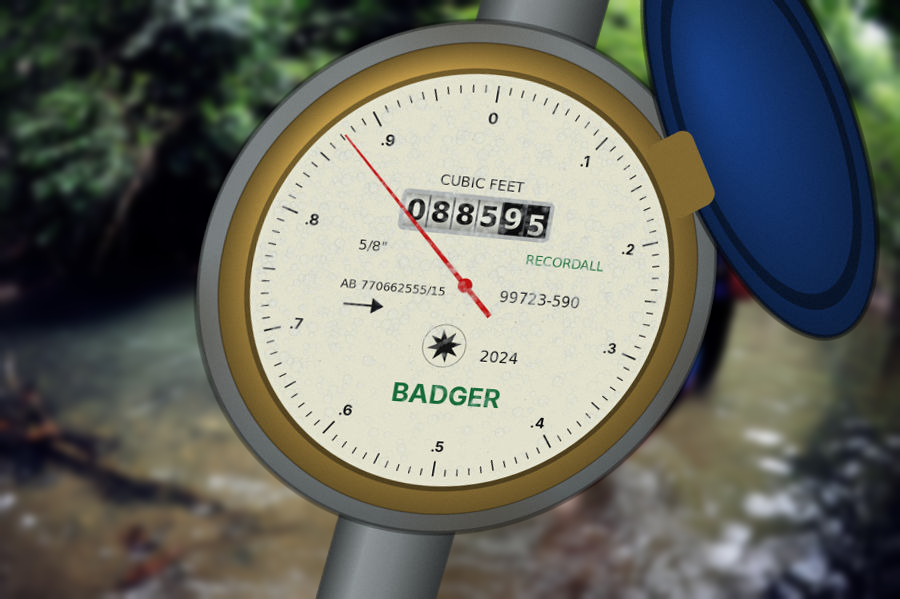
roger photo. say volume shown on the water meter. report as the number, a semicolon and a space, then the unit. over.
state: 88594.87; ft³
